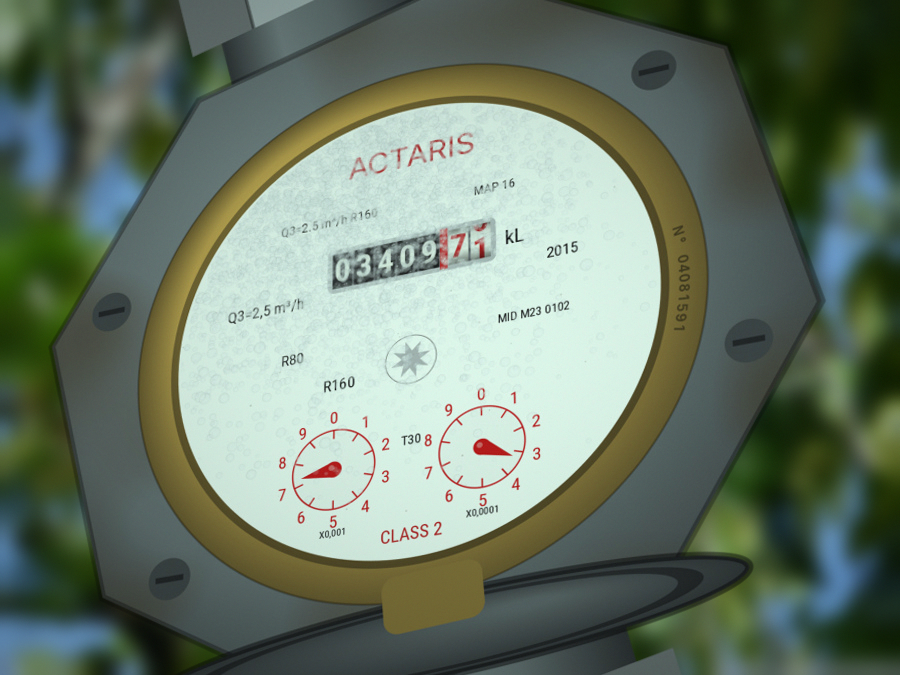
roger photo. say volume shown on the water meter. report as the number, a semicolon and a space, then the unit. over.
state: 3409.7073; kL
